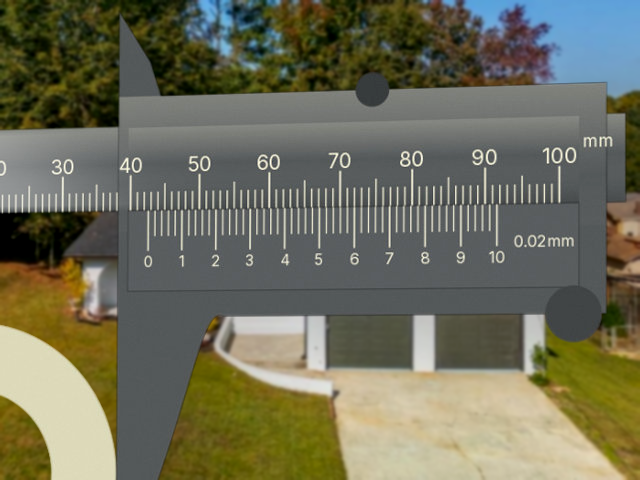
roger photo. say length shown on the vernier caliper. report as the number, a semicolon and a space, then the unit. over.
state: 42.6; mm
